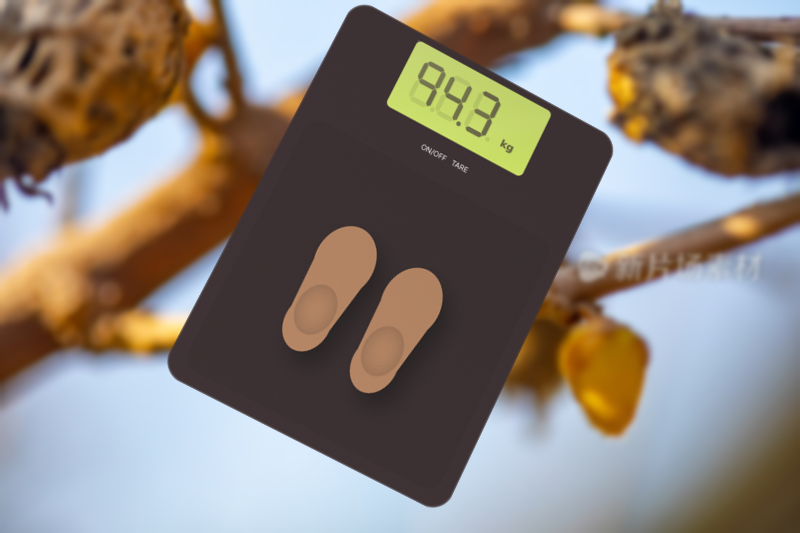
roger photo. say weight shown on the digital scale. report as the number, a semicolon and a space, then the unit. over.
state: 94.3; kg
